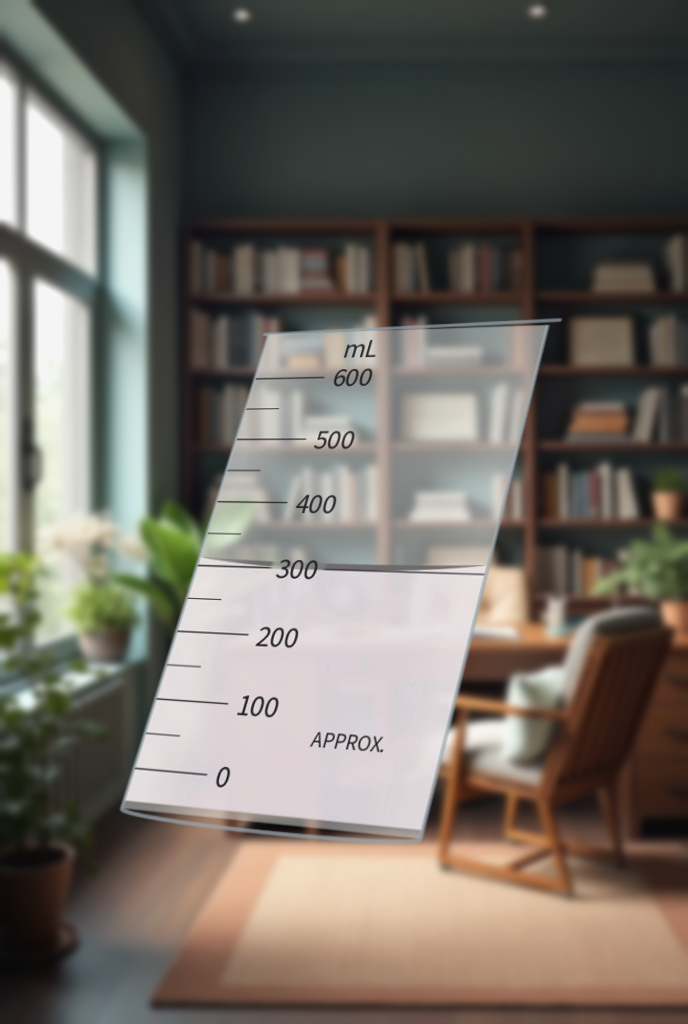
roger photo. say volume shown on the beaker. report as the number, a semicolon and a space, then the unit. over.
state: 300; mL
